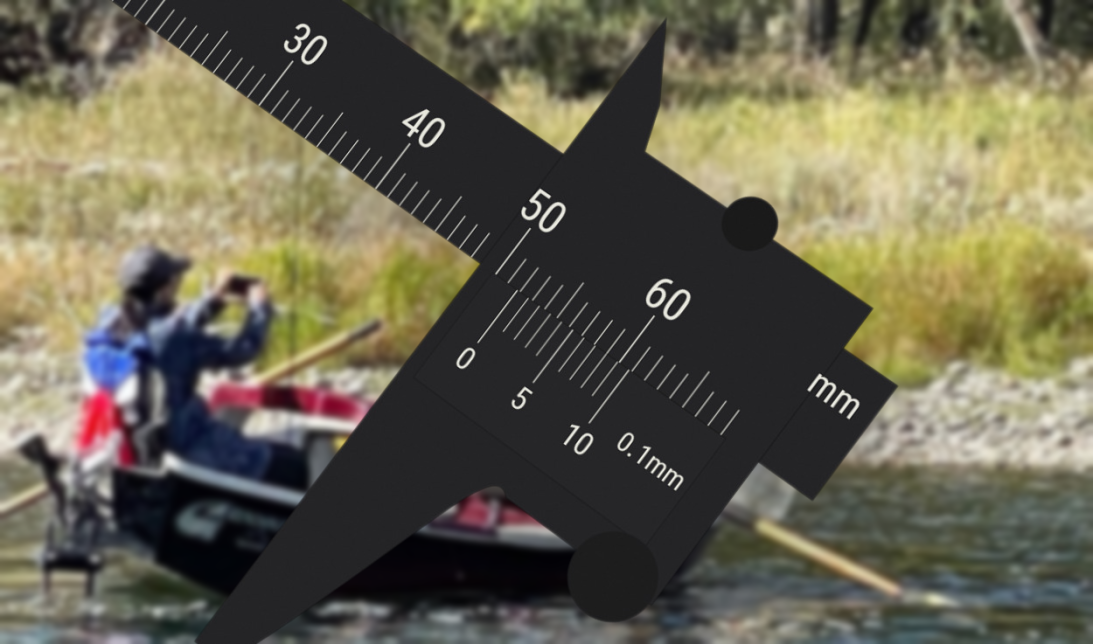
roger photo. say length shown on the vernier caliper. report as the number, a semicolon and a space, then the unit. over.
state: 51.8; mm
